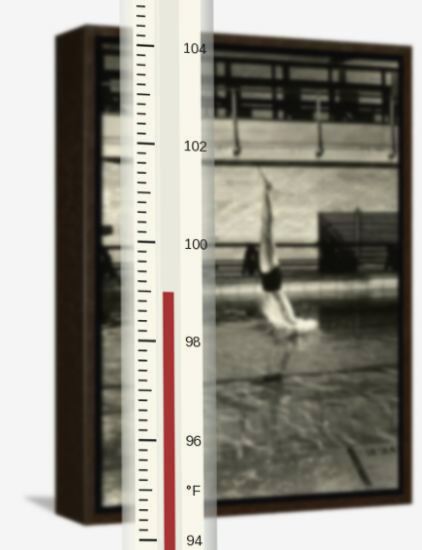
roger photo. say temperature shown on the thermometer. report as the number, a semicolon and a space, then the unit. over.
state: 99; °F
